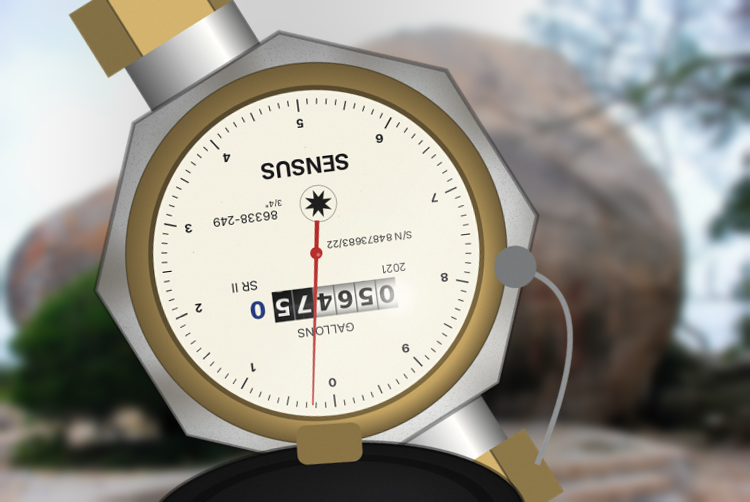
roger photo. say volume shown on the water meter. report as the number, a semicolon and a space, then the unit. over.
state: 564750.2; gal
